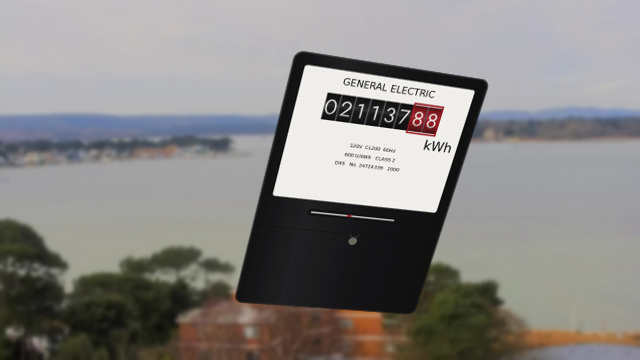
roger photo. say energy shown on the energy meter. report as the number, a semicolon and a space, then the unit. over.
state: 21137.88; kWh
